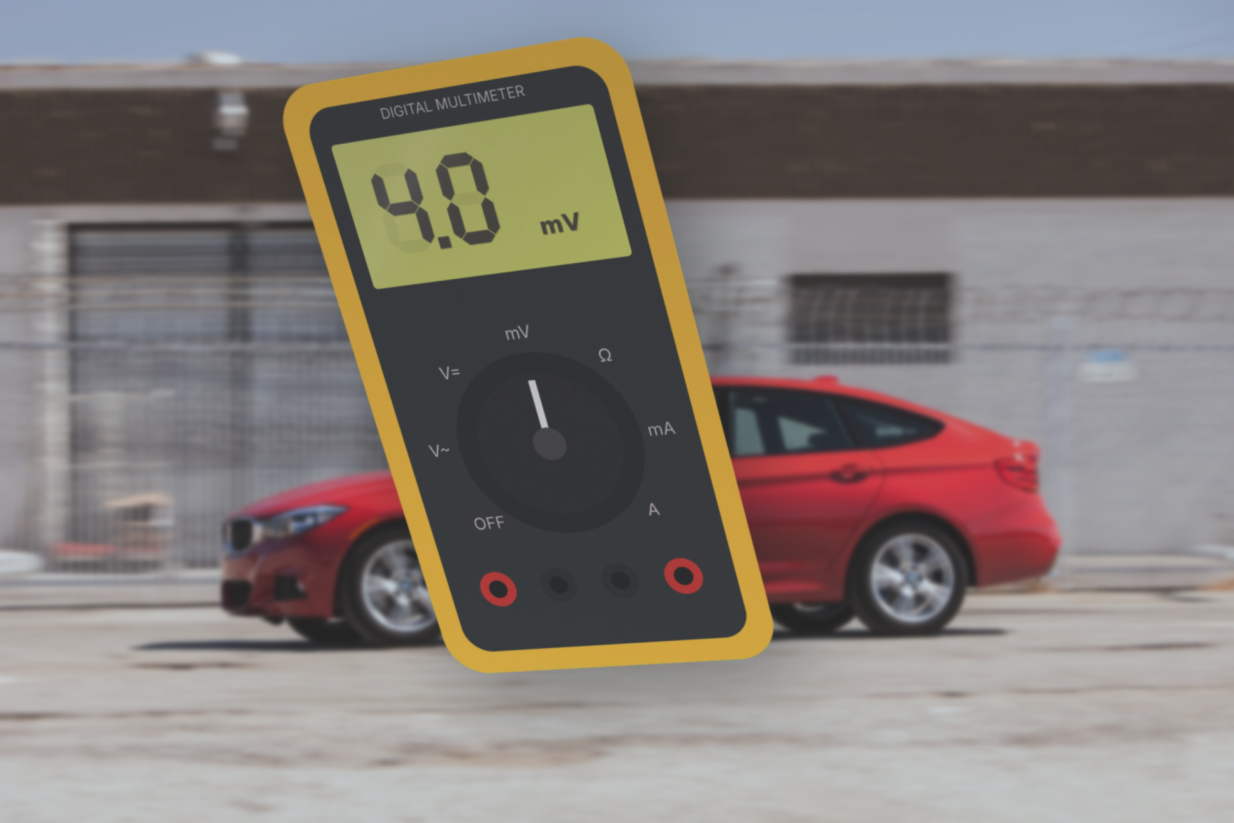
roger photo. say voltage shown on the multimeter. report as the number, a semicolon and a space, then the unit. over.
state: 4.0; mV
